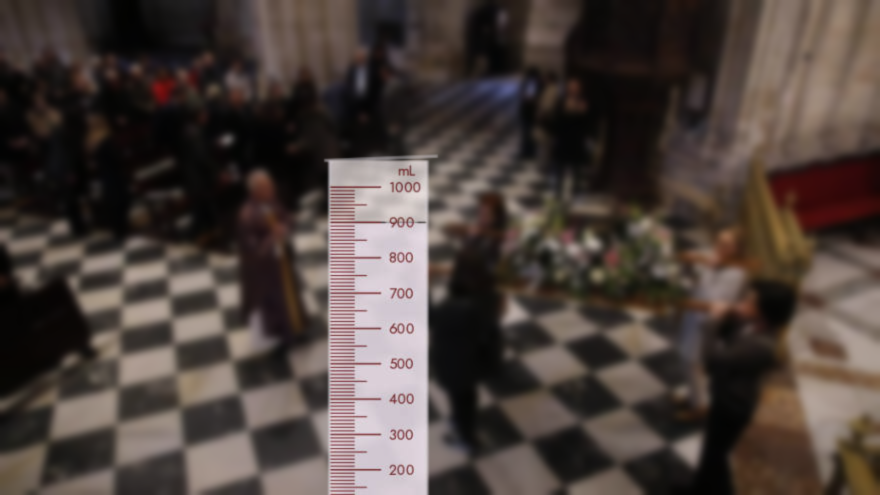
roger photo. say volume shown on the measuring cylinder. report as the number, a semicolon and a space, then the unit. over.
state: 900; mL
